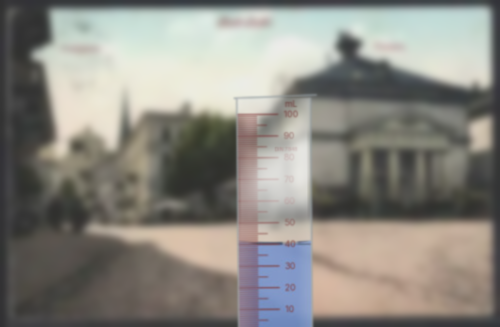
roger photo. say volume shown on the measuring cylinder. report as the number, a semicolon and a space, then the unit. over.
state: 40; mL
